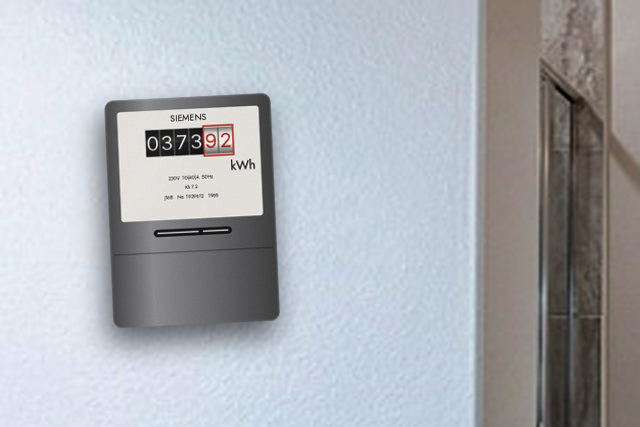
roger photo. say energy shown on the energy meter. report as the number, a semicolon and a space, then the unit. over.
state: 373.92; kWh
